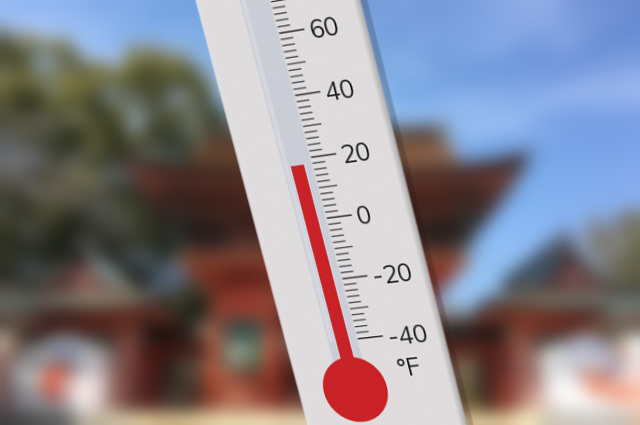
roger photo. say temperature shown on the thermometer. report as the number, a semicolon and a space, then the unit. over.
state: 18; °F
